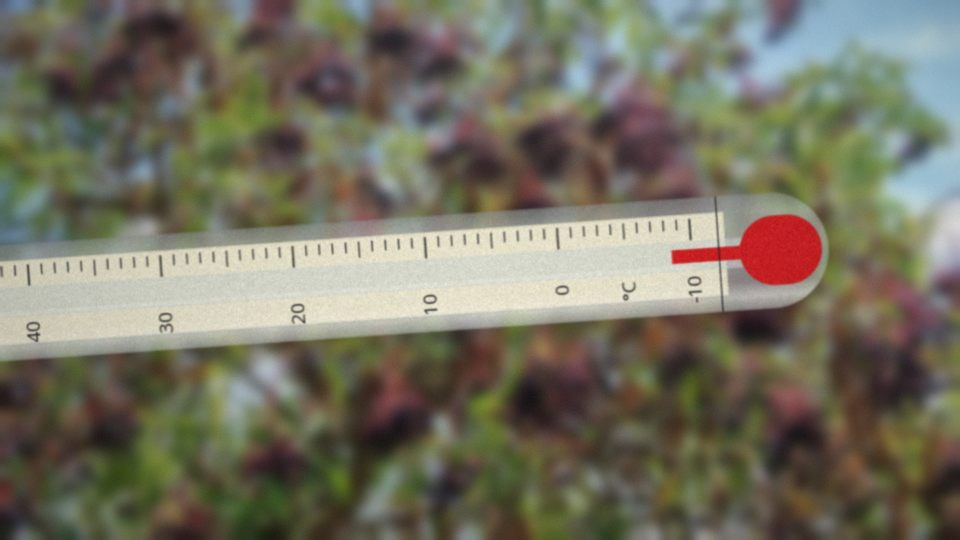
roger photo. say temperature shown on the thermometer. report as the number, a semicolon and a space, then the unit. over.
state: -8.5; °C
